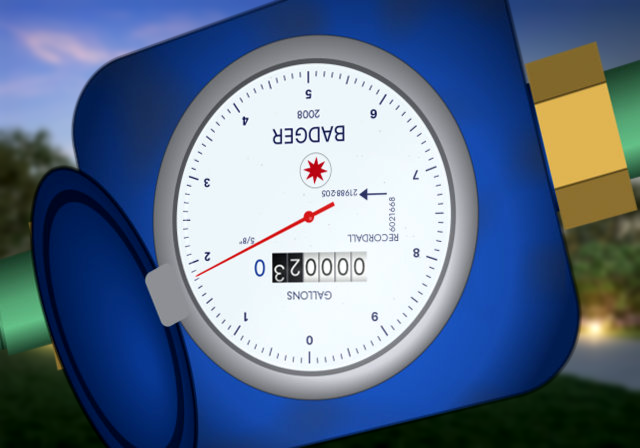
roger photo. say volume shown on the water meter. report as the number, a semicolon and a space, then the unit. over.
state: 231.8; gal
